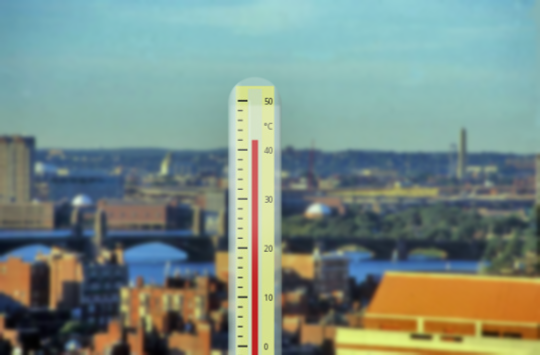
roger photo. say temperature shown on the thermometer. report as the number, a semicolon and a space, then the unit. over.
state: 42; °C
